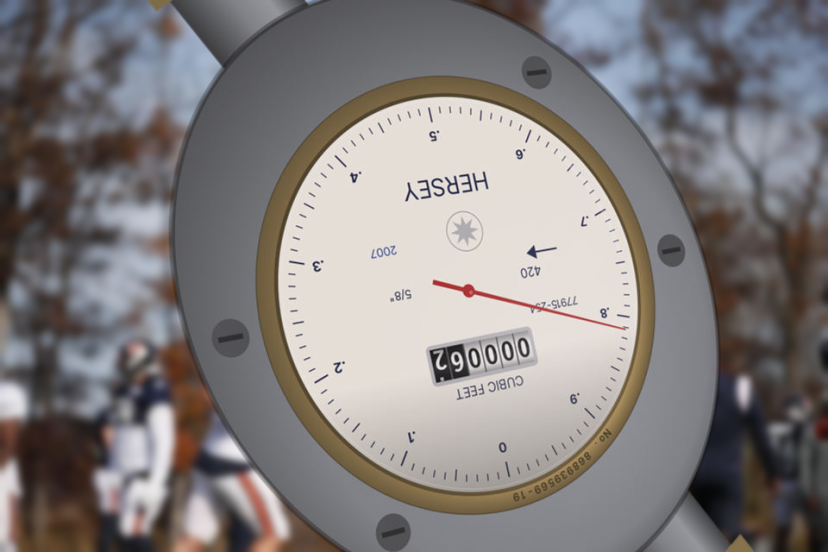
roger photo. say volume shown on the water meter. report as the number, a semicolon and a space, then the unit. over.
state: 61.81; ft³
